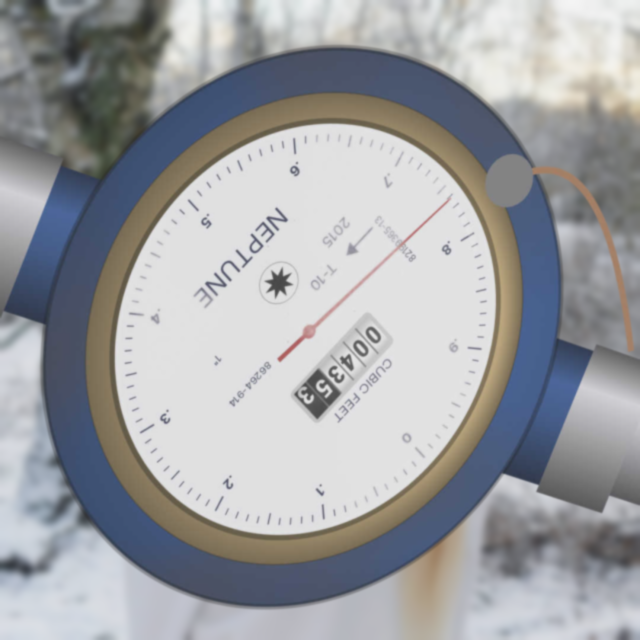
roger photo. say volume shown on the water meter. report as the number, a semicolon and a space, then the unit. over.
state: 4352.76; ft³
